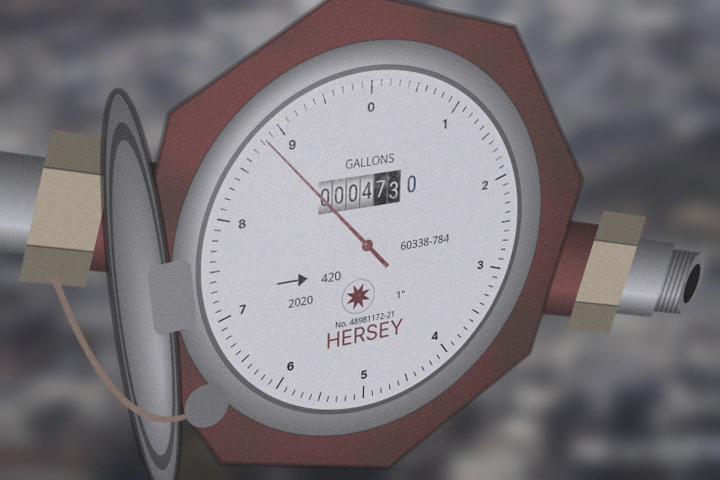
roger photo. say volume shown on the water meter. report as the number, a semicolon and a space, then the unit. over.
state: 4728.8; gal
